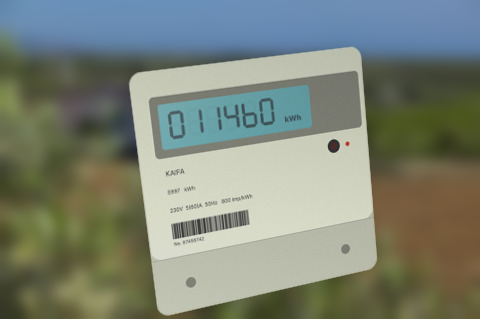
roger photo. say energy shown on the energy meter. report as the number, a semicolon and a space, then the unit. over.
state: 11460; kWh
